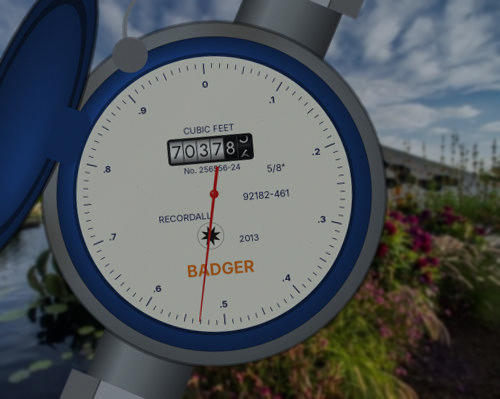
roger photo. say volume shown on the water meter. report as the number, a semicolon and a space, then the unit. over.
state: 703785.53; ft³
